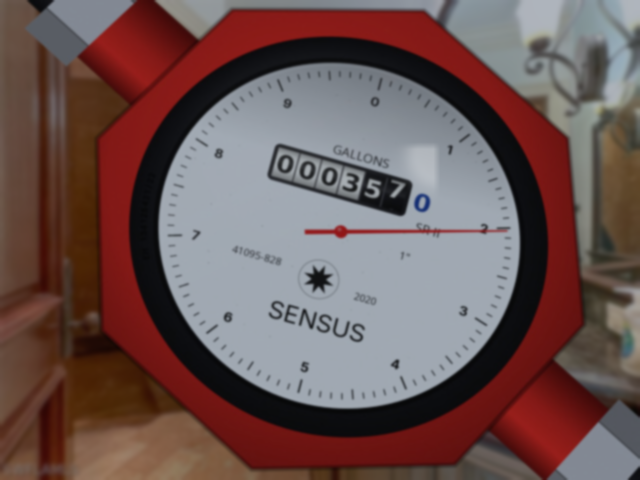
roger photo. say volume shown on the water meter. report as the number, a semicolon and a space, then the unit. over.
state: 3572.0; gal
